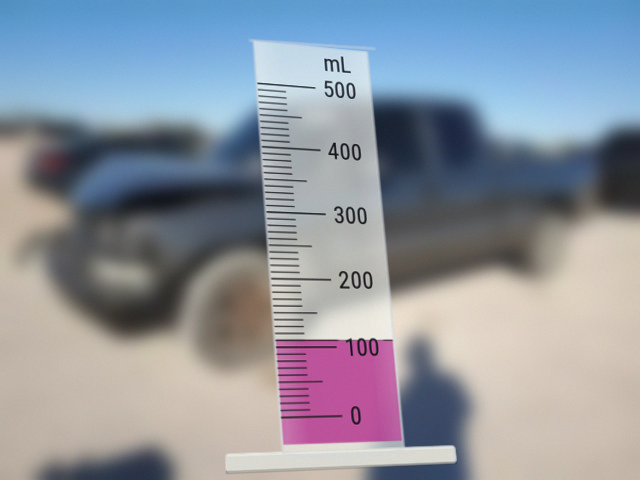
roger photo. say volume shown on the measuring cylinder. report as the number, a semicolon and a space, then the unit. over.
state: 110; mL
